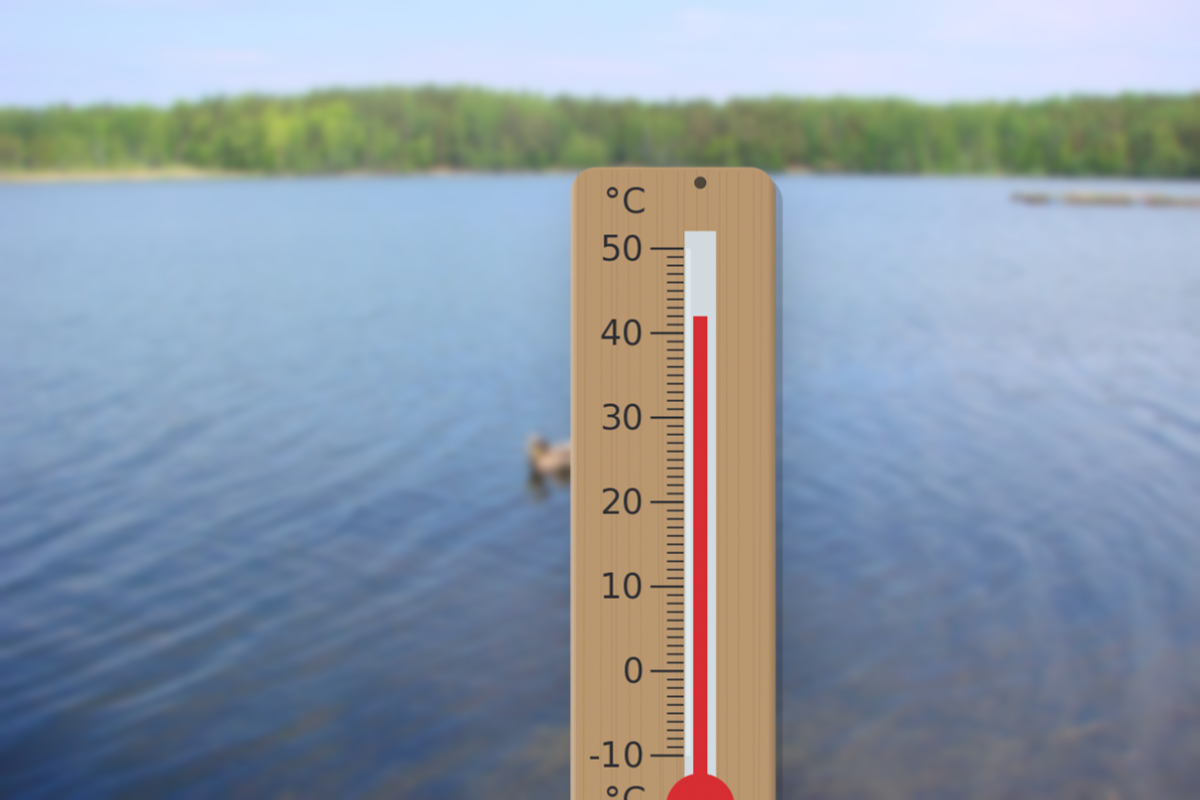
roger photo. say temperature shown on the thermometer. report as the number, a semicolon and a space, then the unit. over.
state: 42; °C
